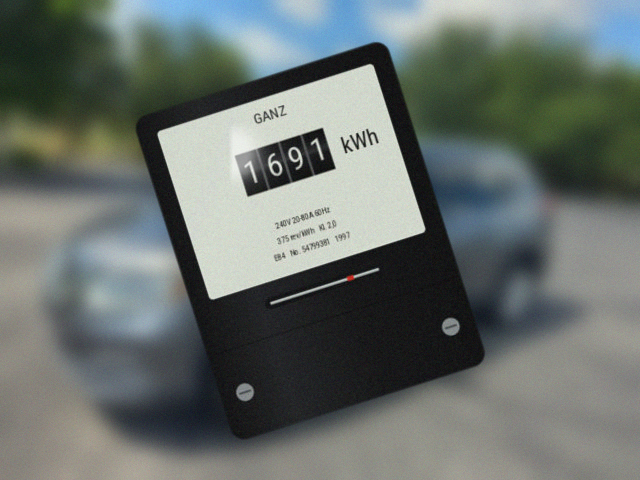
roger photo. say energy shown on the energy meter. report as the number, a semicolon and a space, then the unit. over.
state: 1691; kWh
